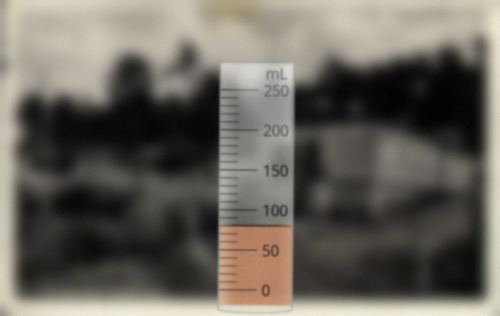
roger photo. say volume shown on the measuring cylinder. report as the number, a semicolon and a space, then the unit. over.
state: 80; mL
